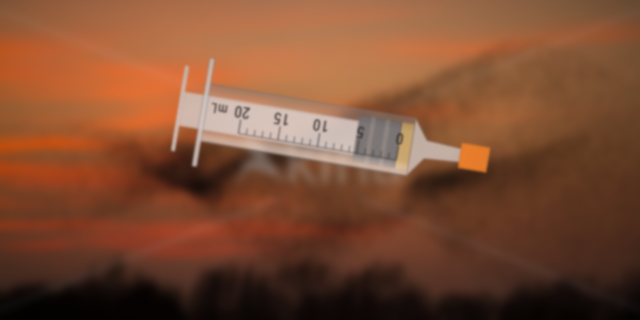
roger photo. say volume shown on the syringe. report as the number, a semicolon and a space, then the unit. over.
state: 0; mL
